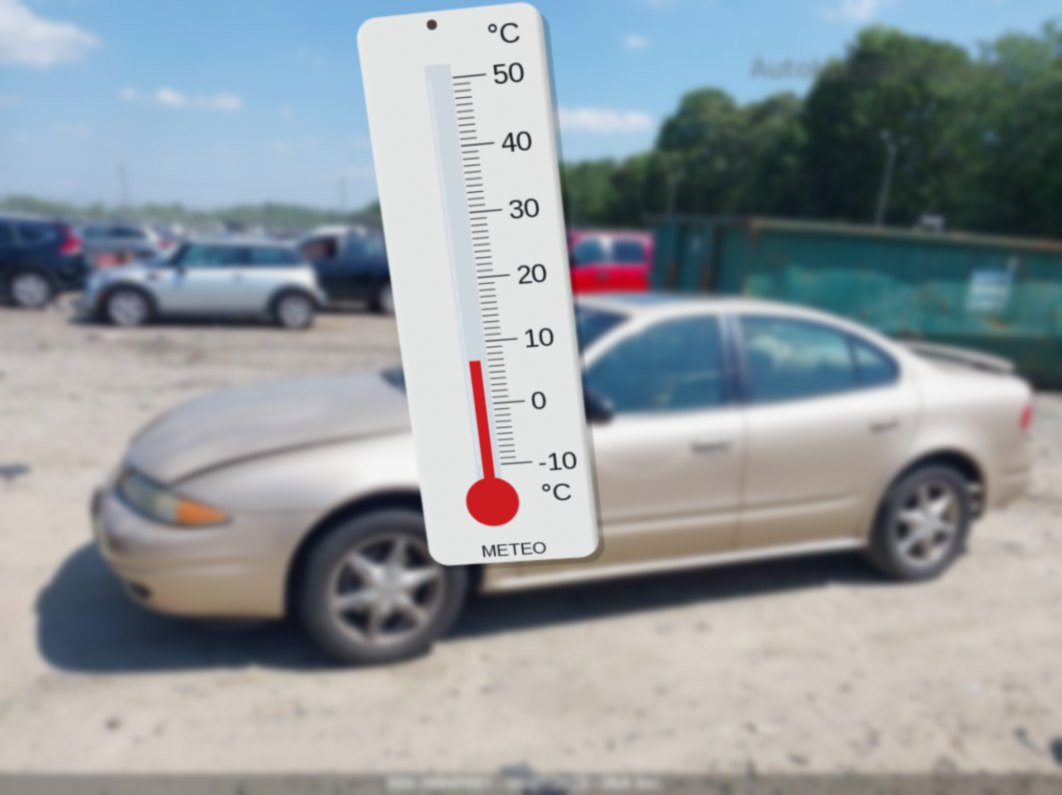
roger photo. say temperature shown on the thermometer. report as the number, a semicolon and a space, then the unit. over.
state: 7; °C
